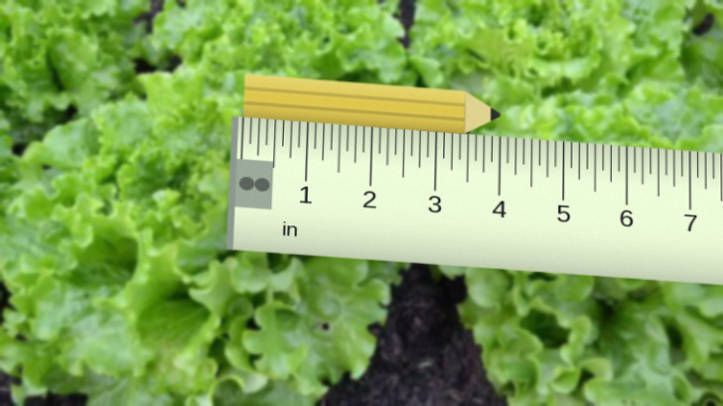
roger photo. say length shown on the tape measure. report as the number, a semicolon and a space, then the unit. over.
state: 4; in
